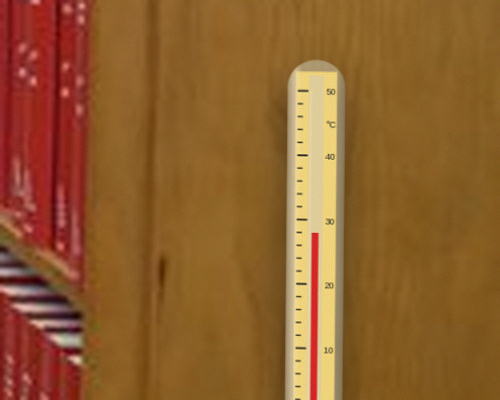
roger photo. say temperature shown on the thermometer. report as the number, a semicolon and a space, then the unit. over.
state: 28; °C
